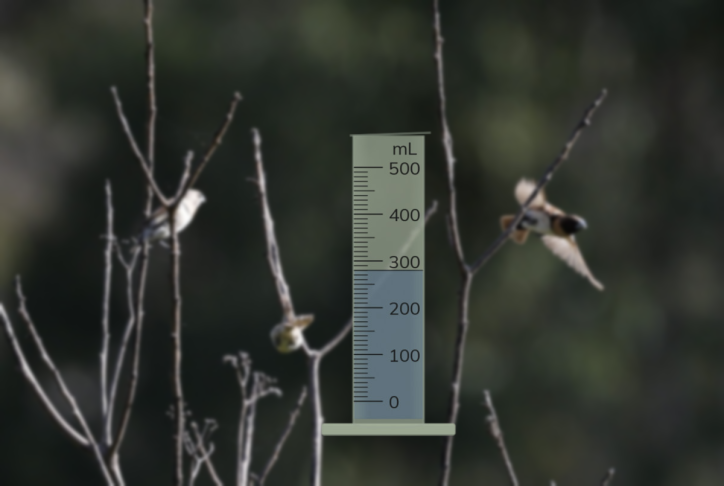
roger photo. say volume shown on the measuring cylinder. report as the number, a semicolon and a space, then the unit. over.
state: 280; mL
